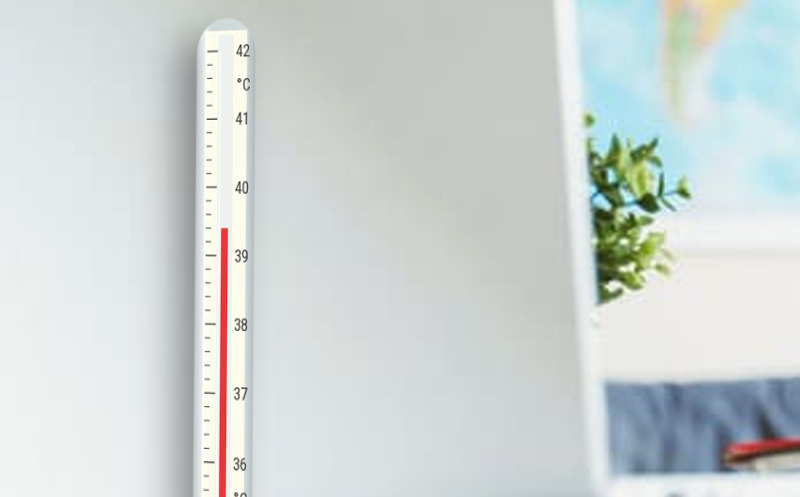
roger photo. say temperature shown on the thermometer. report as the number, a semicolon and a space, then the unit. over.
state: 39.4; °C
